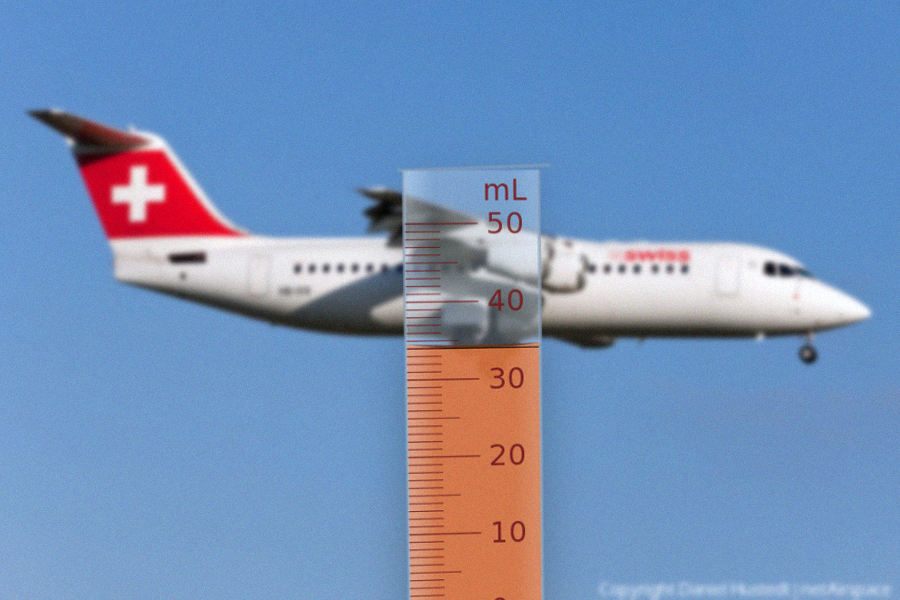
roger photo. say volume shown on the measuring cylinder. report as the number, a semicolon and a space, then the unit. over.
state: 34; mL
